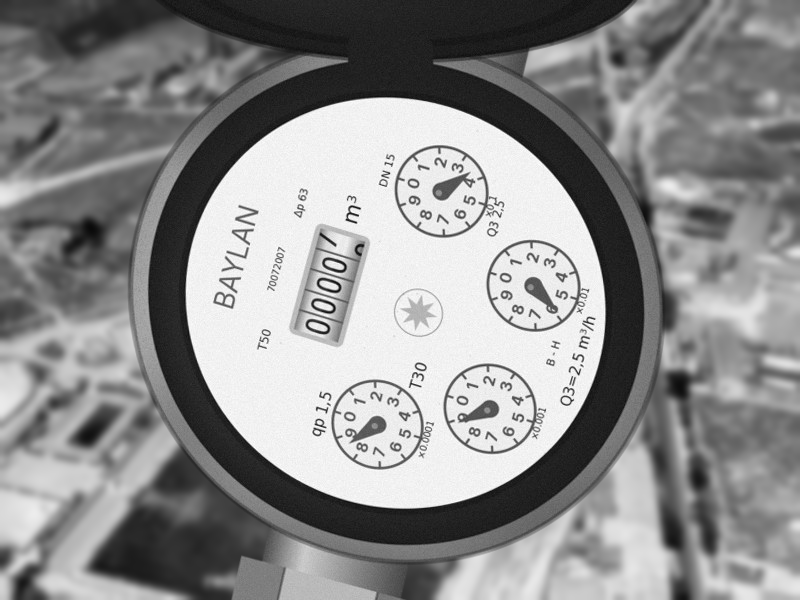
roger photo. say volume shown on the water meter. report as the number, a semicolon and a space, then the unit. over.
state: 7.3588; m³
